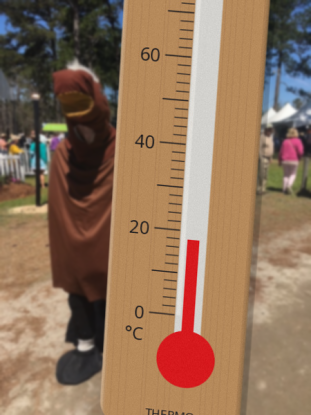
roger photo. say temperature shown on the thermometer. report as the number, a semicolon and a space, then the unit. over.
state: 18; °C
